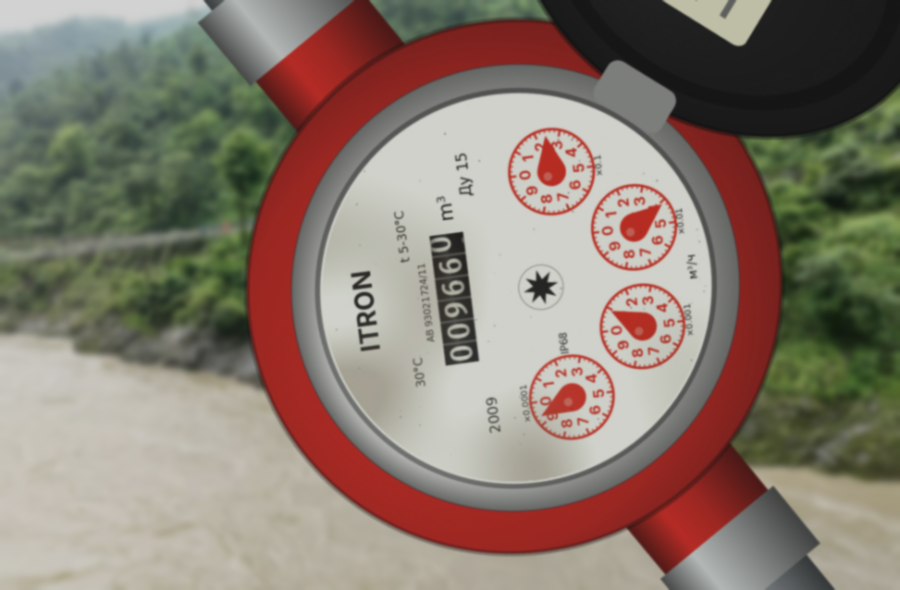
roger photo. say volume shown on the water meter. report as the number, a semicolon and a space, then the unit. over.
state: 9660.2409; m³
